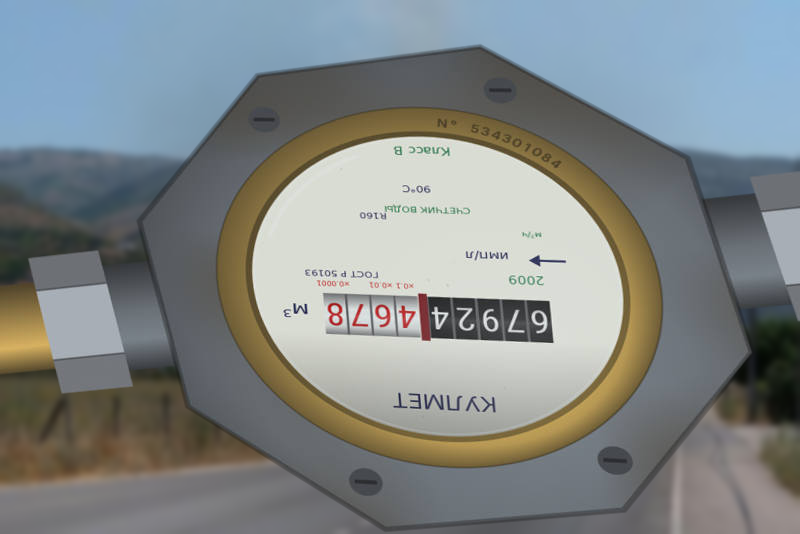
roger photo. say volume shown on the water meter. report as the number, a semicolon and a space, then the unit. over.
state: 67924.4678; m³
